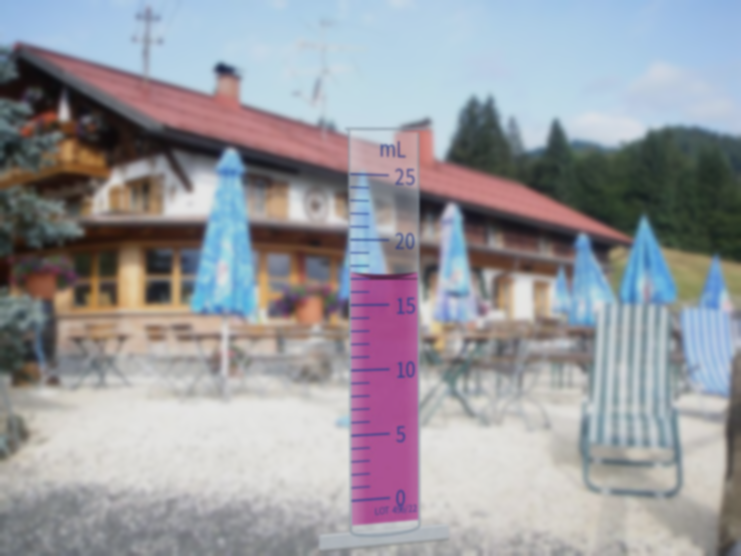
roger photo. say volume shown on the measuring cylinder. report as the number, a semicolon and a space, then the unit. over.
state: 17; mL
